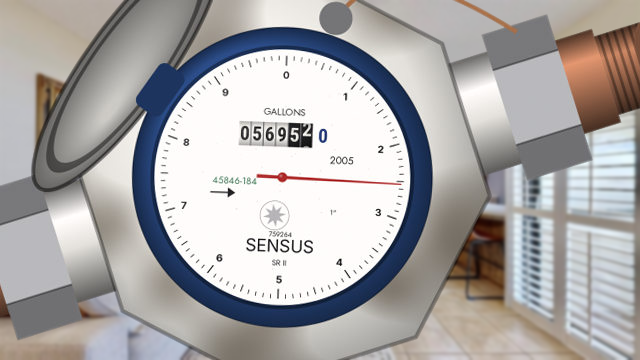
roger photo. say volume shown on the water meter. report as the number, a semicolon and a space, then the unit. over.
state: 569522.5; gal
